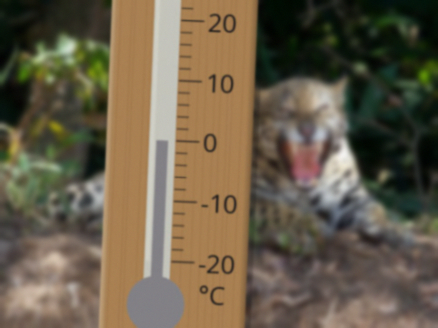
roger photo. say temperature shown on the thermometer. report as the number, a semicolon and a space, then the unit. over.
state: 0; °C
